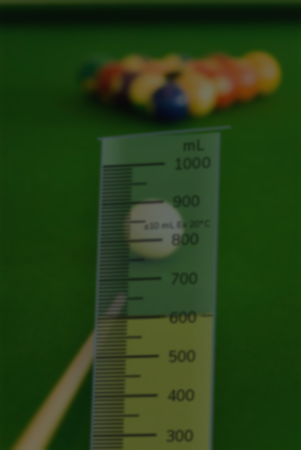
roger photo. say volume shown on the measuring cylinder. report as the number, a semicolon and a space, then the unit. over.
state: 600; mL
